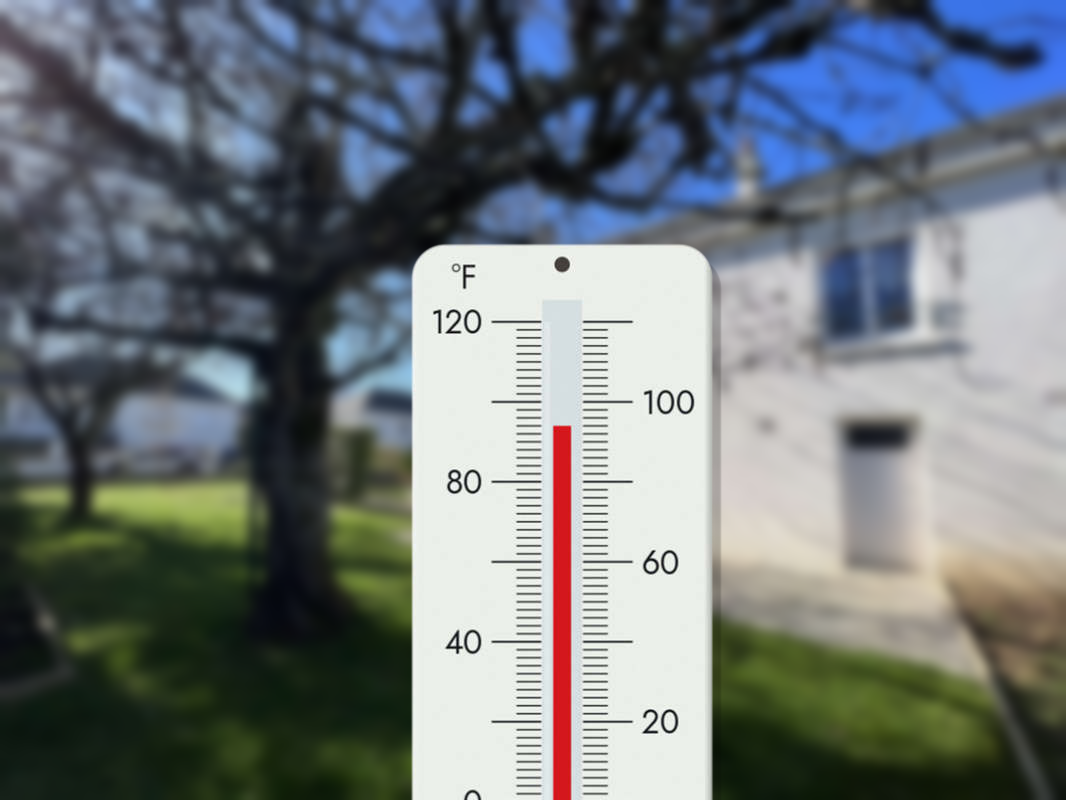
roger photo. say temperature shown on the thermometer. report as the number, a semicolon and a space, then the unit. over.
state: 94; °F
